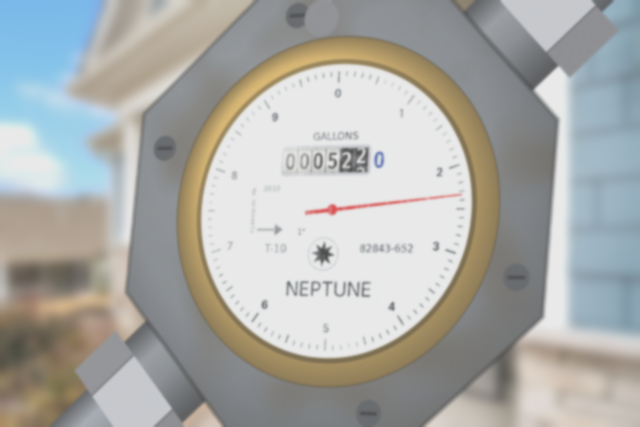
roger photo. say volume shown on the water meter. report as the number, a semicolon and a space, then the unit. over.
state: 5222.3; gal
